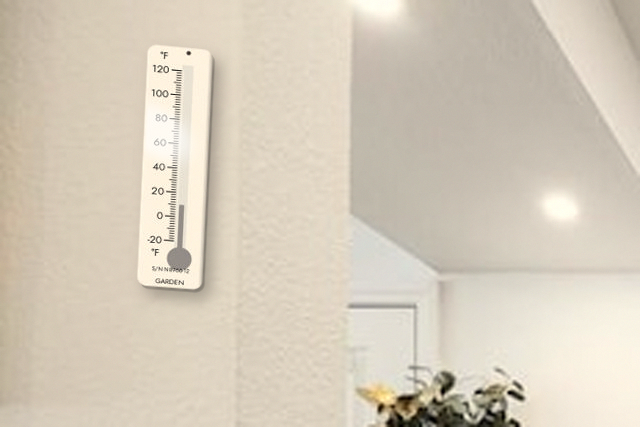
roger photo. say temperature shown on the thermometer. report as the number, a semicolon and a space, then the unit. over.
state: 10; °F
